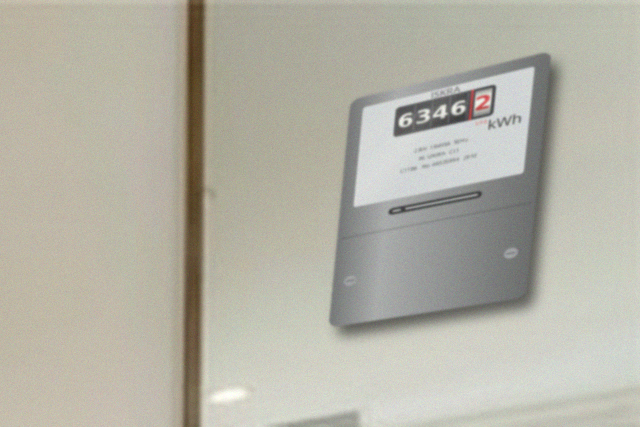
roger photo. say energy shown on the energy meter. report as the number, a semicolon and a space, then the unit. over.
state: 6346.2; kWh
